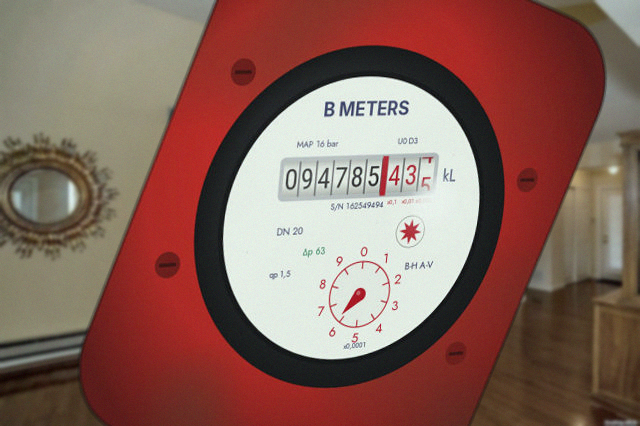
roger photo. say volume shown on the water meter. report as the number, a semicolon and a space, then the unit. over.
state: 94785.4346; kL
